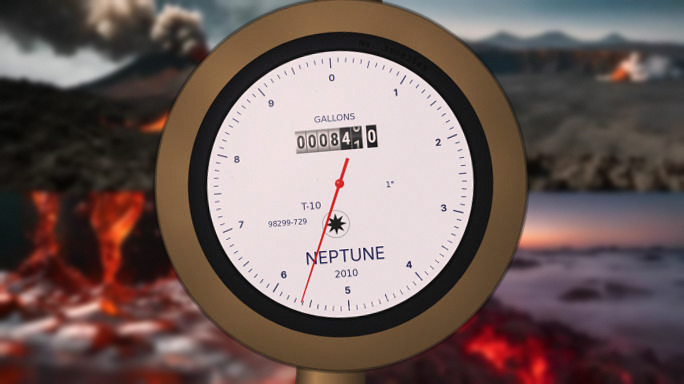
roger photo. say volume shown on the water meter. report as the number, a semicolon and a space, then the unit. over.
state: 8405.6; gal
